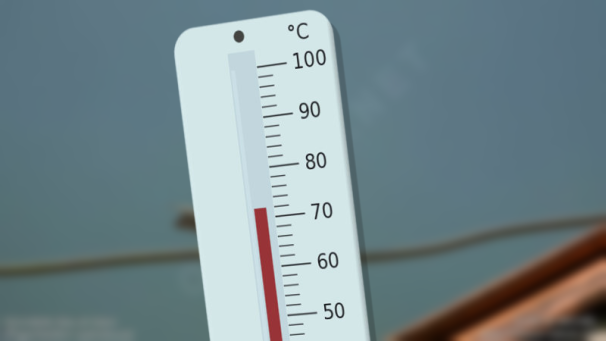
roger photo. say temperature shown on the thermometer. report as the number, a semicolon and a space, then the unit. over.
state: 72; °C
